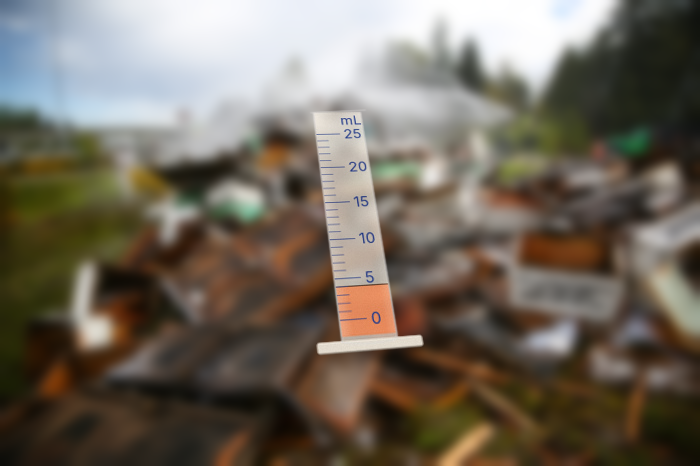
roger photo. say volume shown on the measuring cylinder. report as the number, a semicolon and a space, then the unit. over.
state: 4; mL
